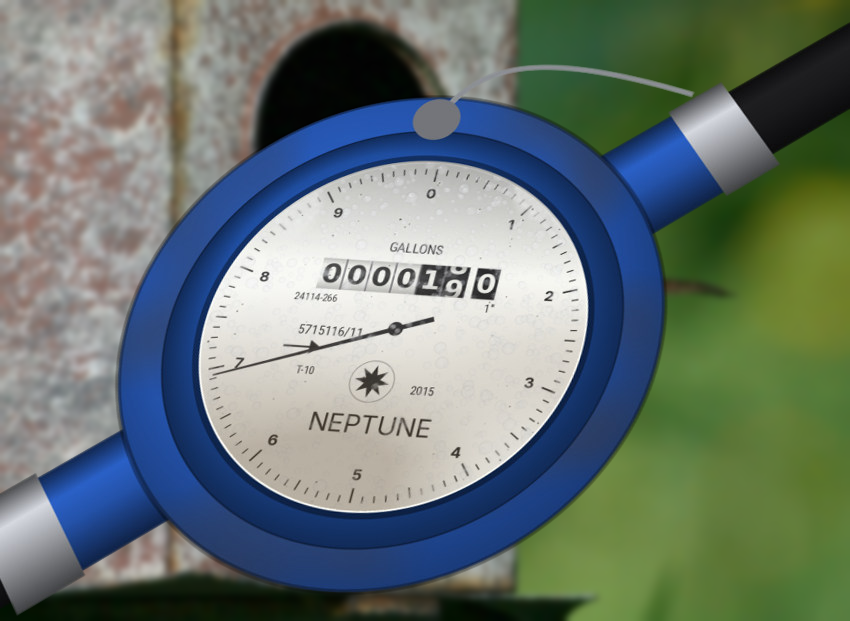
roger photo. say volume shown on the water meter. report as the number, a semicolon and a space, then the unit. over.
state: 186.9; gal
